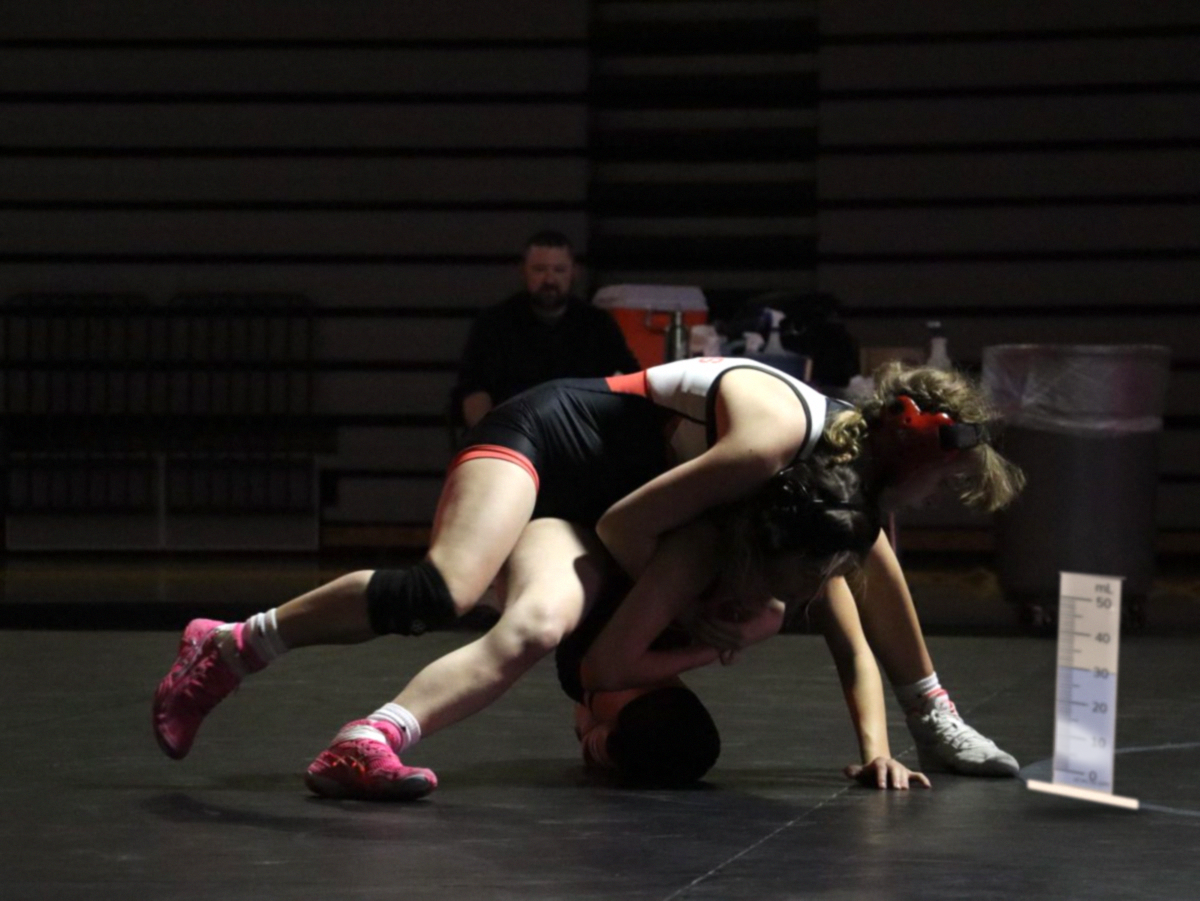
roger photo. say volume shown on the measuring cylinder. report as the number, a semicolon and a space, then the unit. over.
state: 30; mL
